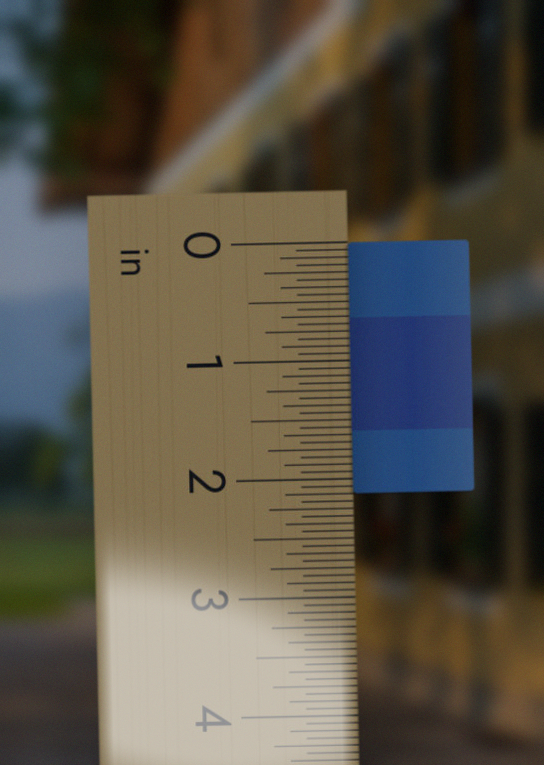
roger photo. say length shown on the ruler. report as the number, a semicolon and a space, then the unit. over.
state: 2.125; in
